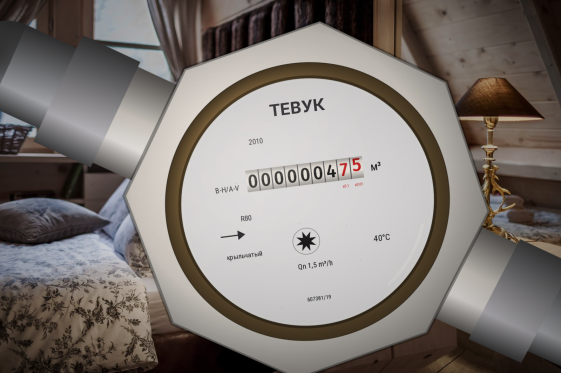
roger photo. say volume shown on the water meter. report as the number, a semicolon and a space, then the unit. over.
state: 4.75; m³
